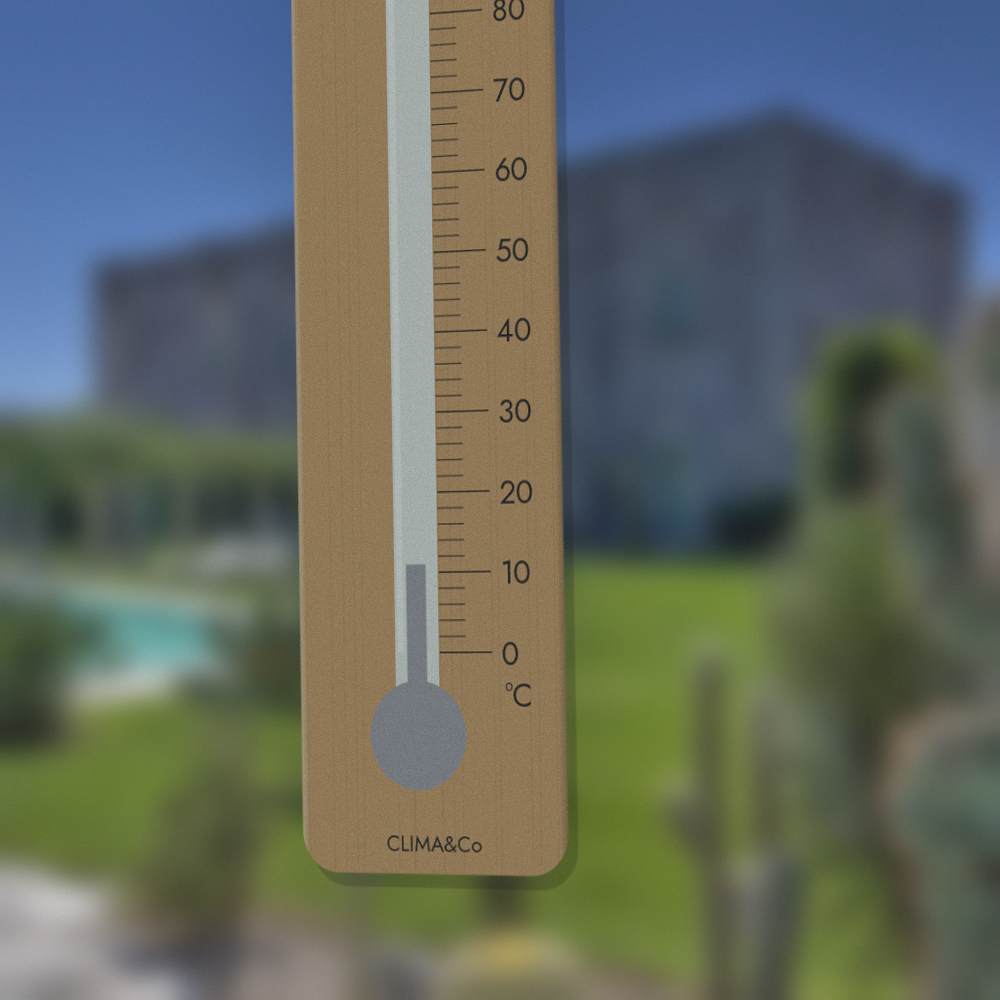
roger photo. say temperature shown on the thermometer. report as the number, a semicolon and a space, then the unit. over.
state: 11; °C
